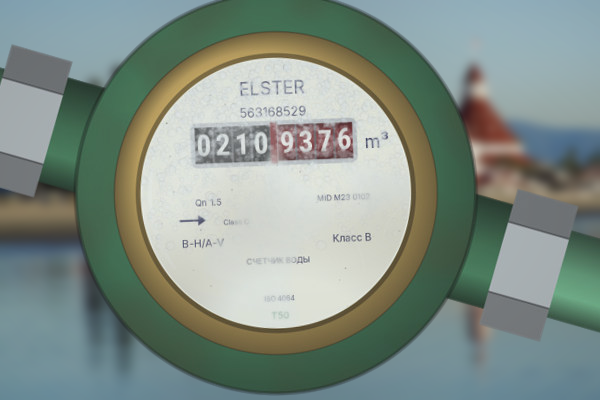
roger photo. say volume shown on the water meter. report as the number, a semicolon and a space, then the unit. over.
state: 210.9376; m³
